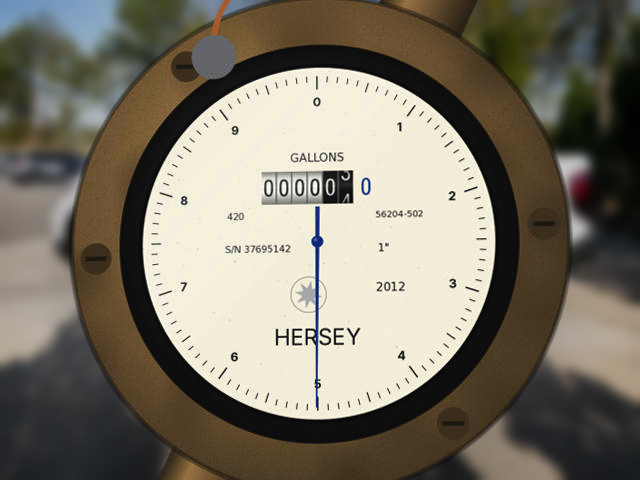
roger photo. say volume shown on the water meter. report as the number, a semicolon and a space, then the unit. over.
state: 35.0; gal
